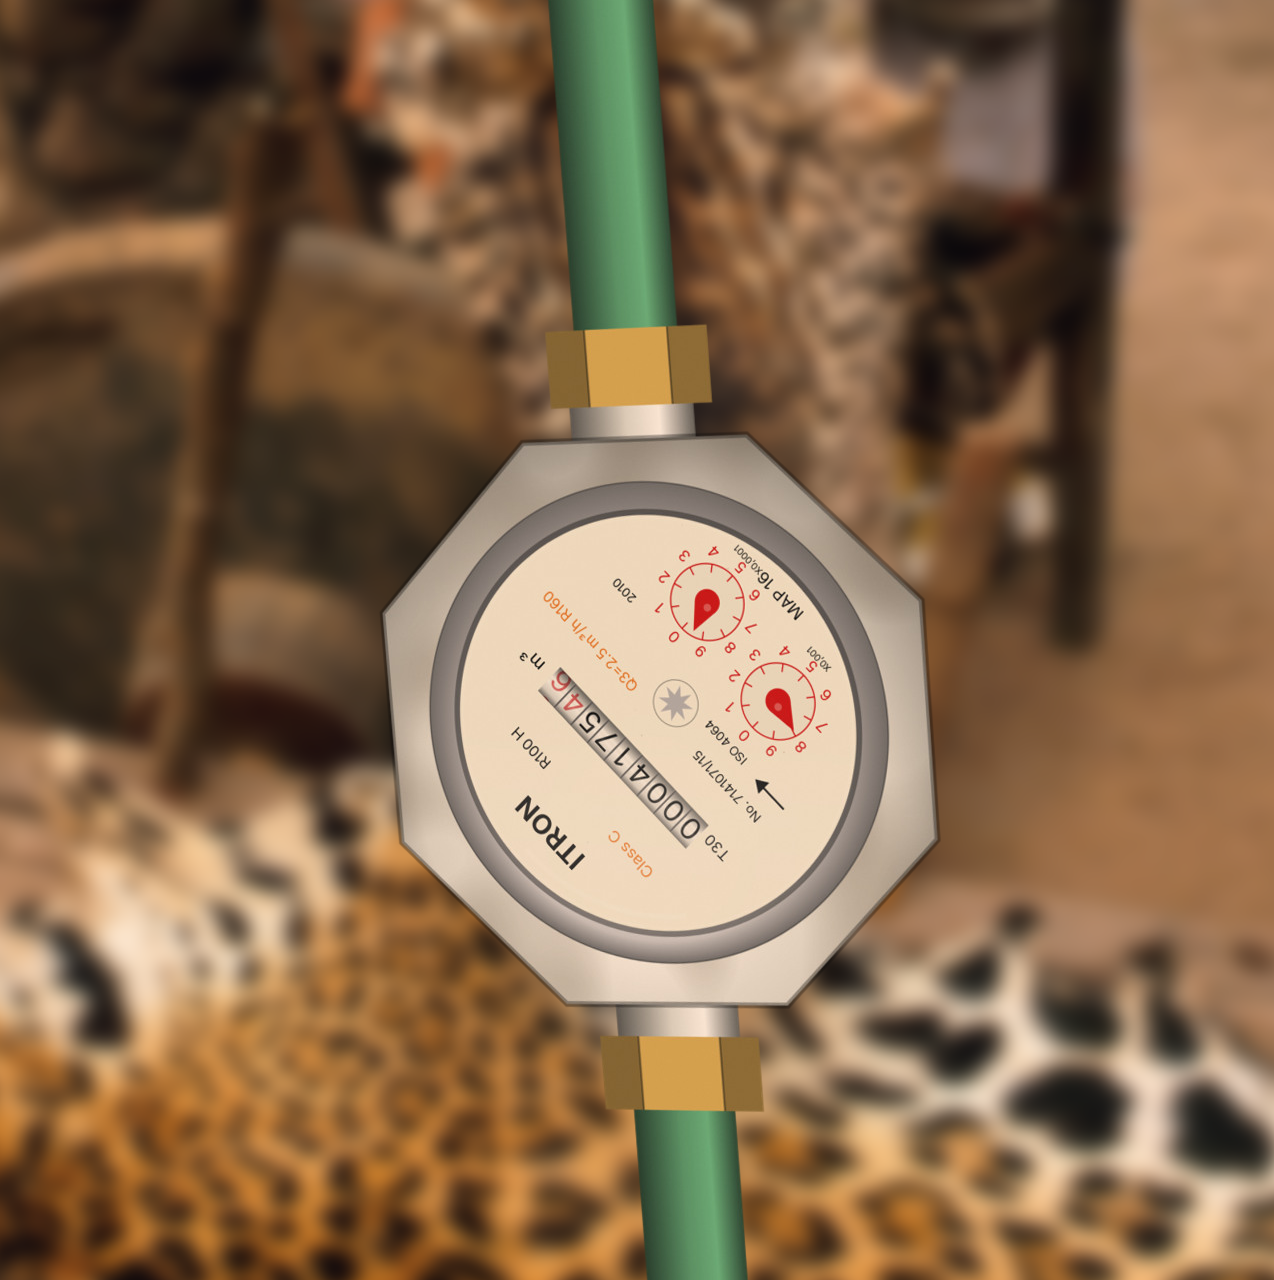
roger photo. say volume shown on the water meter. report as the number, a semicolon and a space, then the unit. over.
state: 4175.4579; m³
